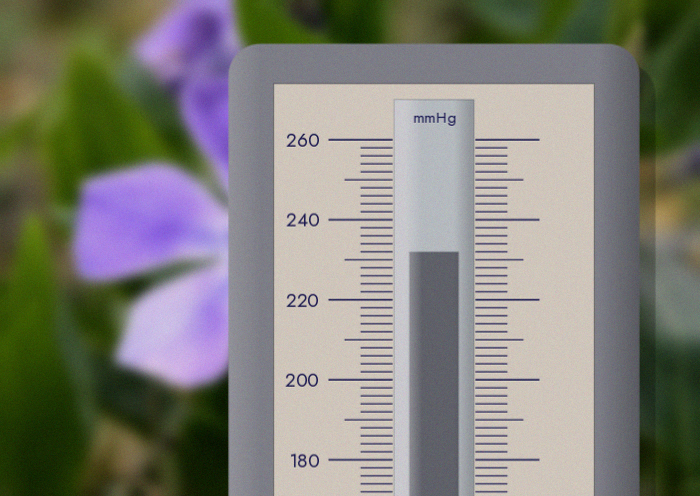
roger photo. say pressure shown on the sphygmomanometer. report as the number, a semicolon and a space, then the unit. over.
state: 232; mmHg
